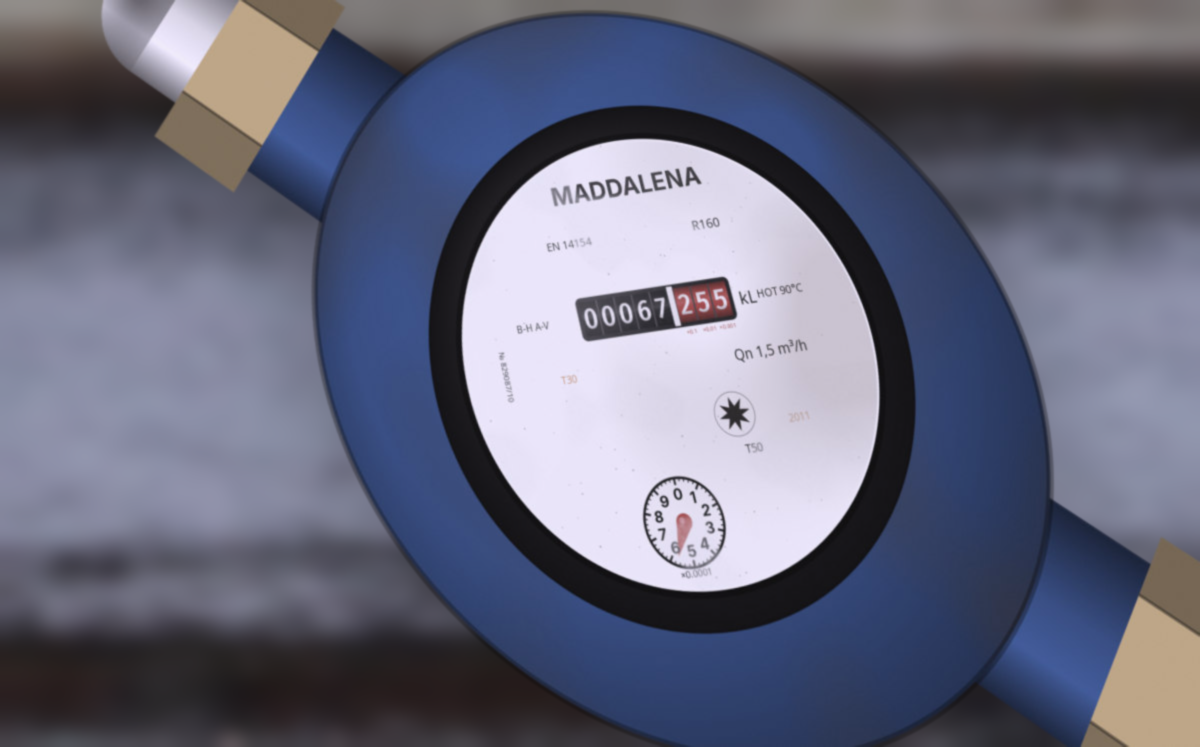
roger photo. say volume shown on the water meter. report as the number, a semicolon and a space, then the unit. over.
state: 67.2555; kL
